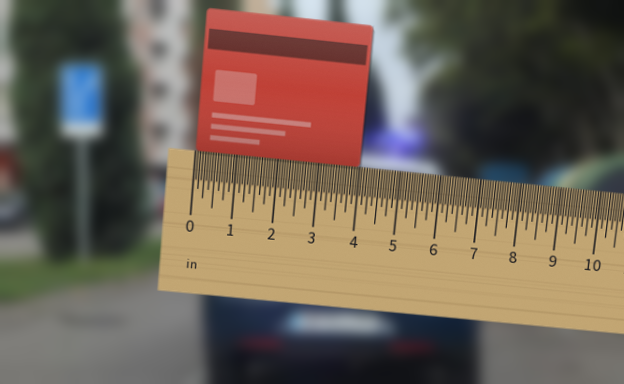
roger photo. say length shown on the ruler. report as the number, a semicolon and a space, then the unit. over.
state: 4; in
